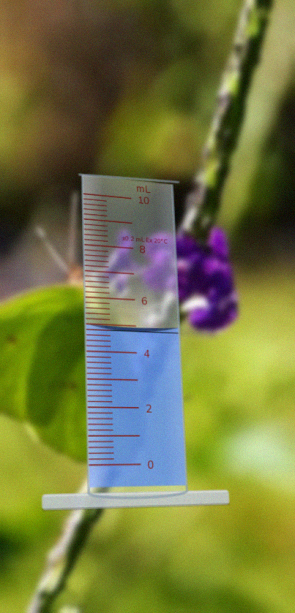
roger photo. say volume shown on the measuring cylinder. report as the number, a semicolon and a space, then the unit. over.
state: 4.8; mL
